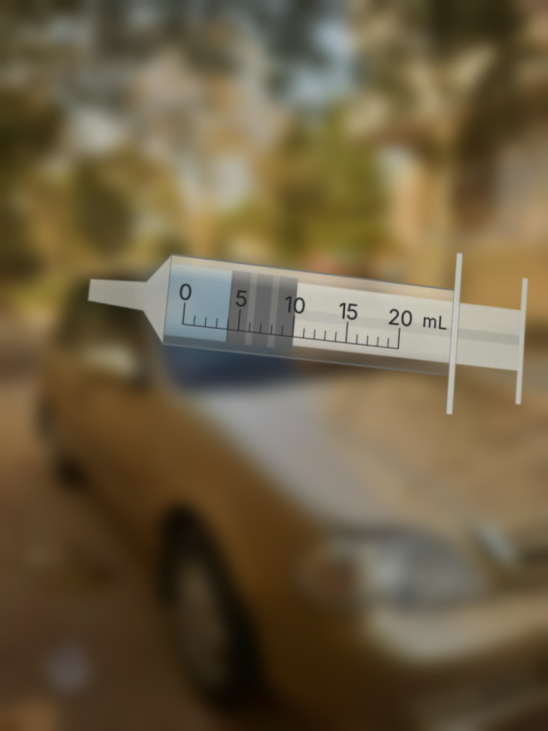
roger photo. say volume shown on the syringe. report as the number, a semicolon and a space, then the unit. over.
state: 4; mL
